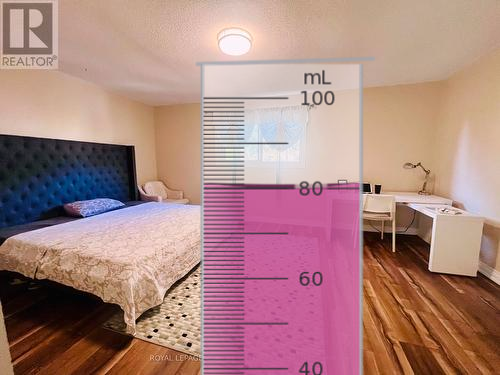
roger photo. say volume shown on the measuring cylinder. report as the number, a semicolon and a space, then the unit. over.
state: 80; mL
